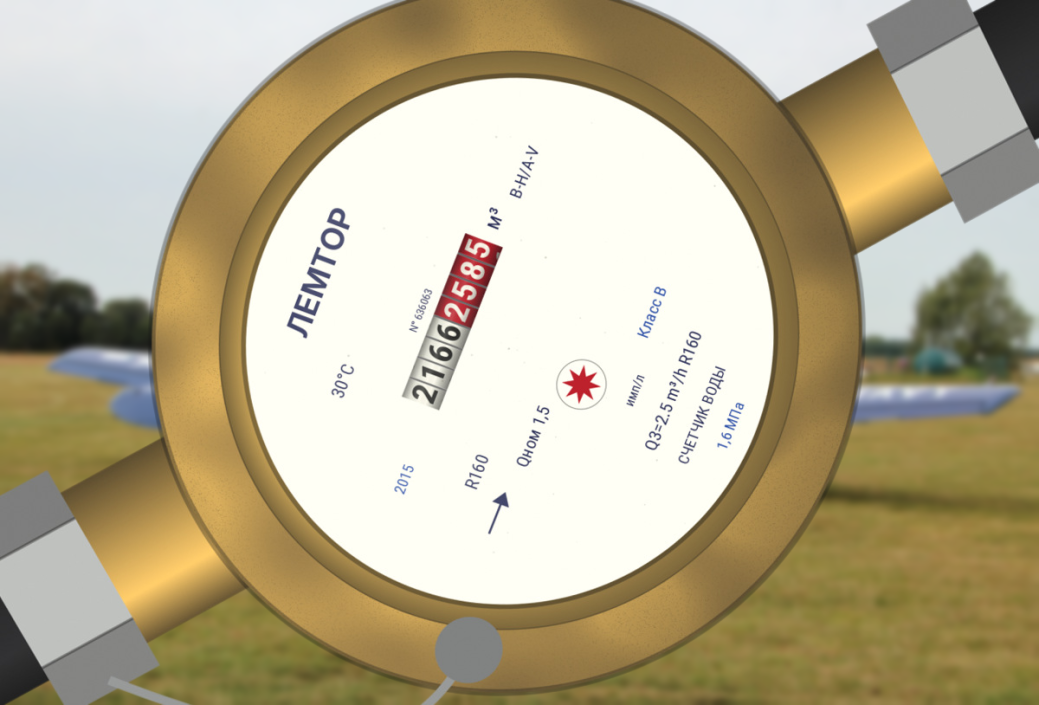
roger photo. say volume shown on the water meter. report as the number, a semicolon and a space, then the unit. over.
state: 2166.2585; m³
